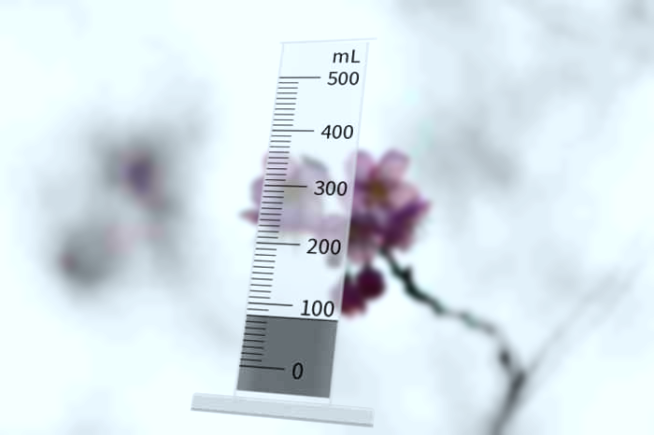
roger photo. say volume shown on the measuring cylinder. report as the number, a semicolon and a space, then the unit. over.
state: 80; mL
